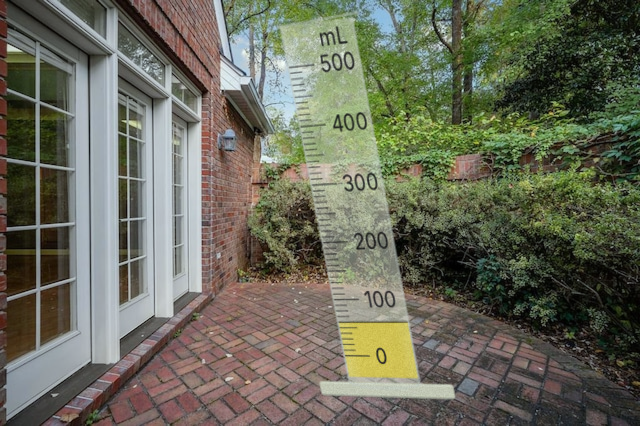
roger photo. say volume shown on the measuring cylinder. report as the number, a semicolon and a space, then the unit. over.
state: 60; mL
